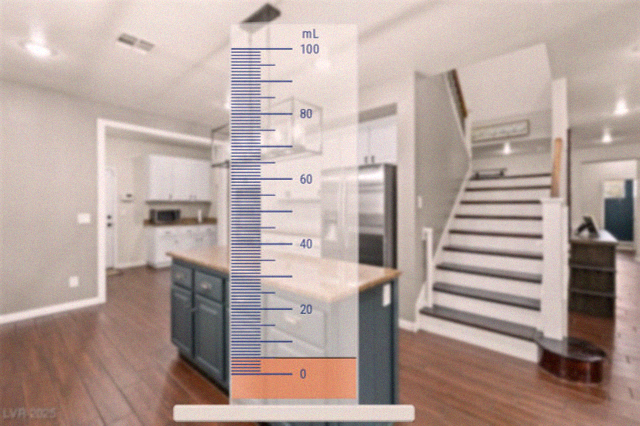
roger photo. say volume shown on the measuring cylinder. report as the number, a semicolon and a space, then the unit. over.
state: 5; mL
